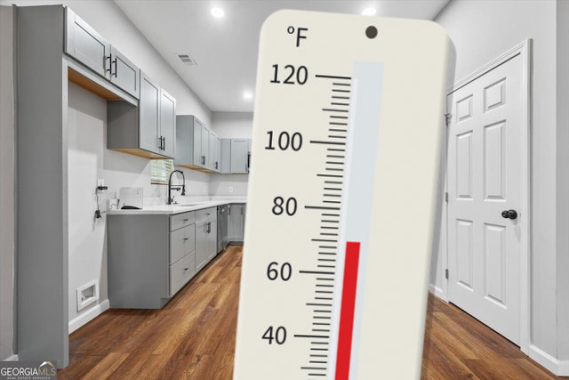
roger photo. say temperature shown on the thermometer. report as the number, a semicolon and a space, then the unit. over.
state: 70; °F
